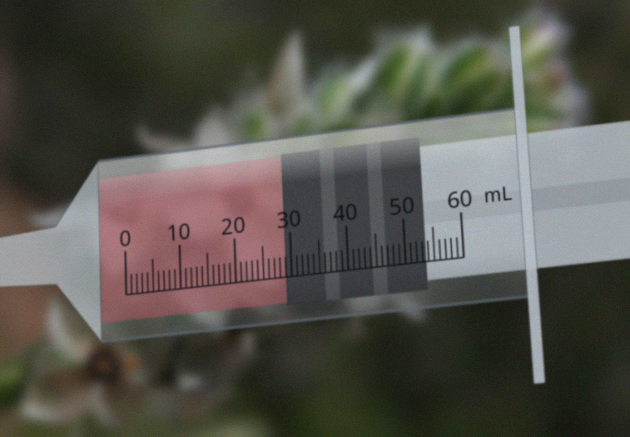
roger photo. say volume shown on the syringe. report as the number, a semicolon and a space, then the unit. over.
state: 29; mL
